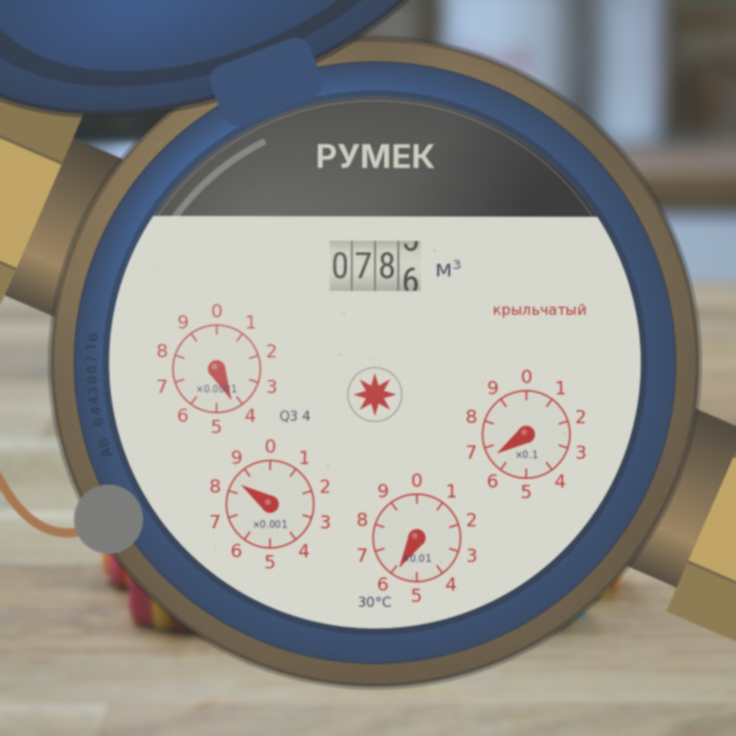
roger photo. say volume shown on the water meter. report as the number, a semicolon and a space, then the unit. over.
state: 785.6584; m³
